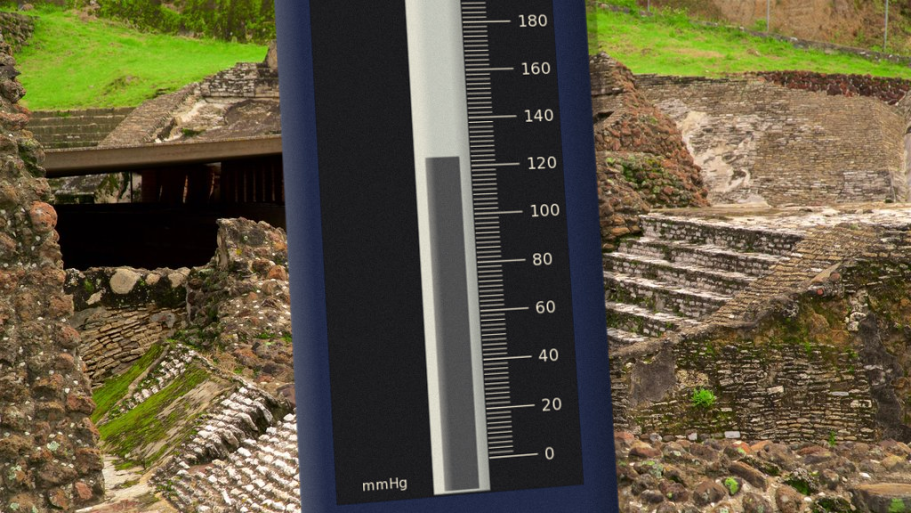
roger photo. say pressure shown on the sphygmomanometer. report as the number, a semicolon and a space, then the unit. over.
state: 124; mmHg
